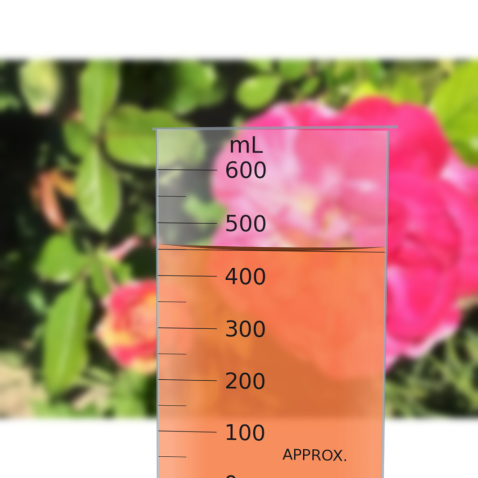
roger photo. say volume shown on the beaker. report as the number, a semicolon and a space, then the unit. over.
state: 450; mL
